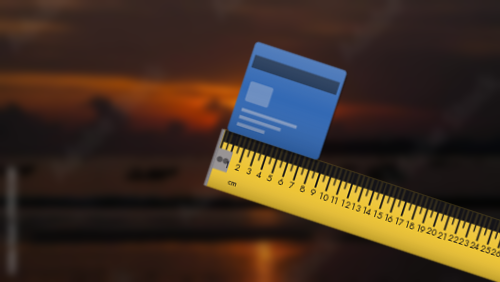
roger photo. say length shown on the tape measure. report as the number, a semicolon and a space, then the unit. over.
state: 8.5; cm
